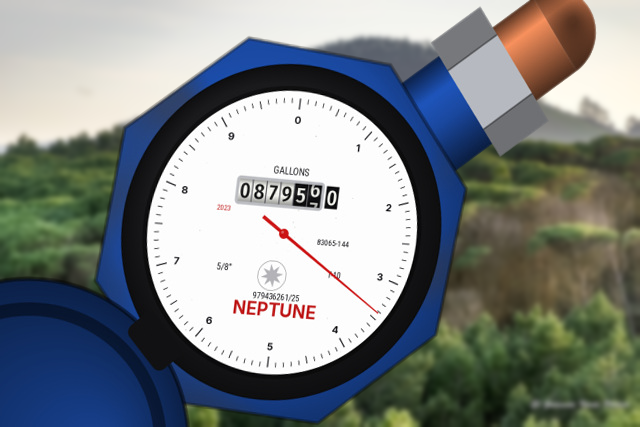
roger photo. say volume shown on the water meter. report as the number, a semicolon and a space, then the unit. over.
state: 879563.4; gal
